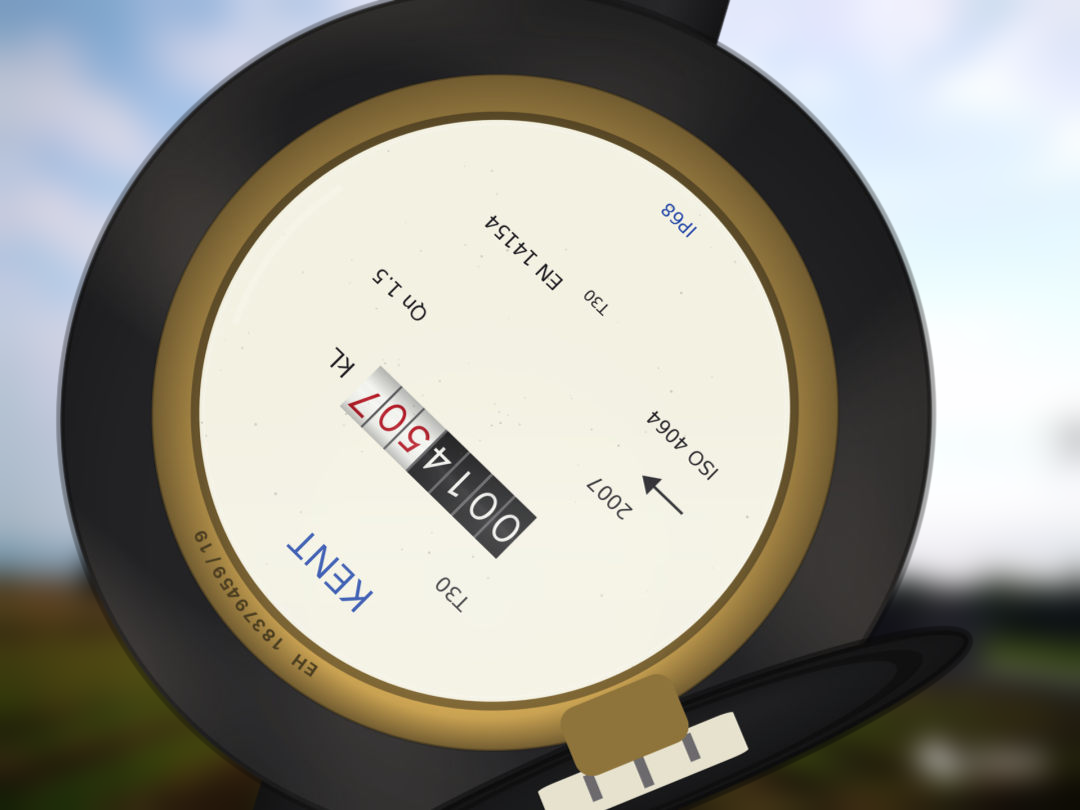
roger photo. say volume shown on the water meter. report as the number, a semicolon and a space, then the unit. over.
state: 14.507; kL
